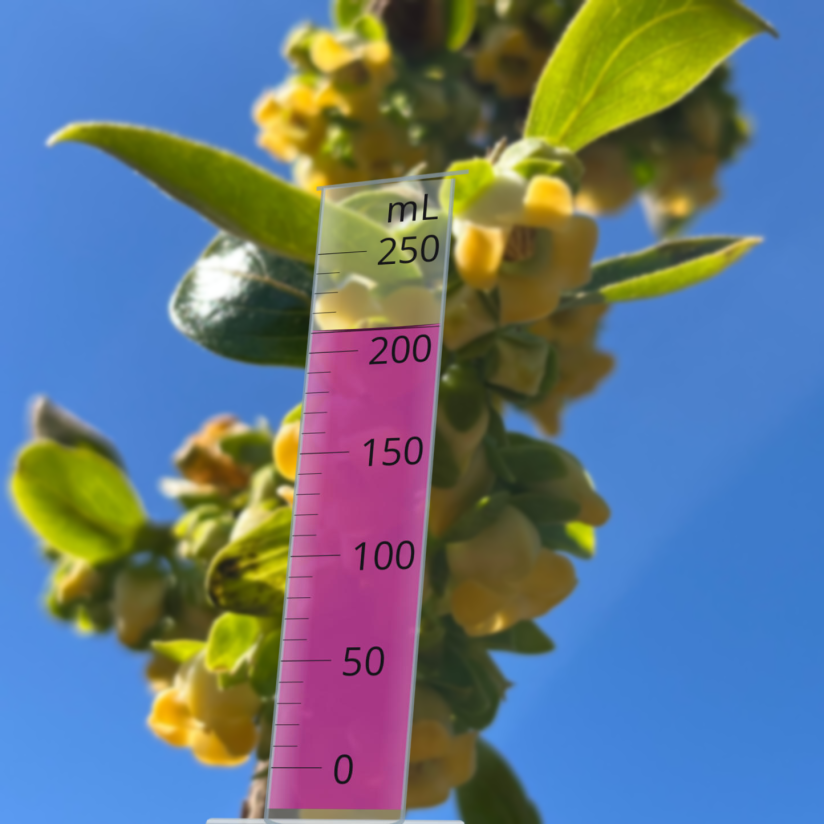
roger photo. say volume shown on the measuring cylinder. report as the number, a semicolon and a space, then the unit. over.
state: 210; mL
